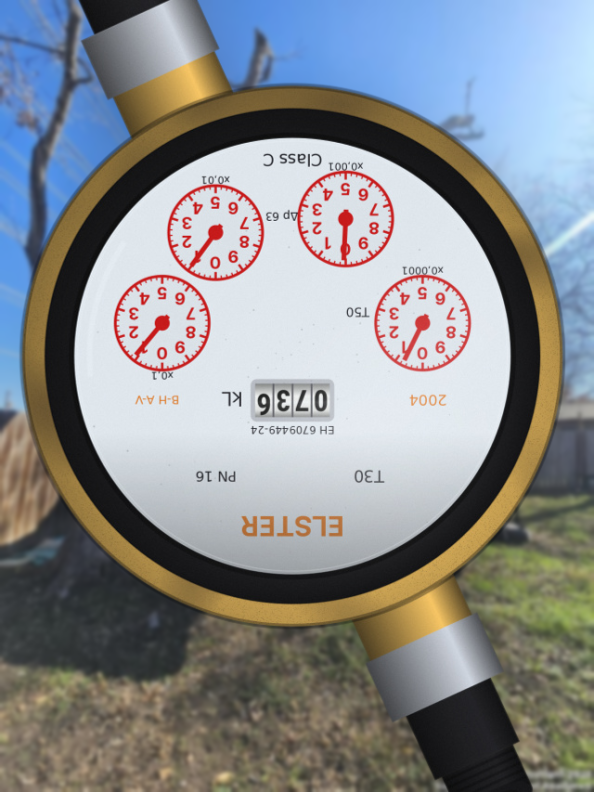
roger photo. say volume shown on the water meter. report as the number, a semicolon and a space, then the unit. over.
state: 736.1100; kL
